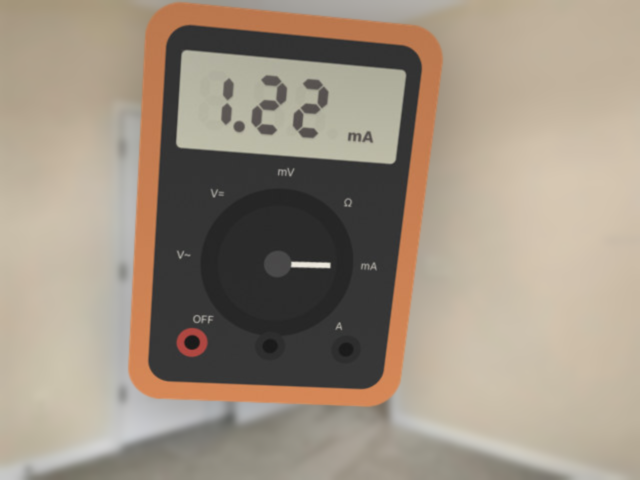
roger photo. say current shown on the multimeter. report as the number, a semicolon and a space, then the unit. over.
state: 1.22; mA
